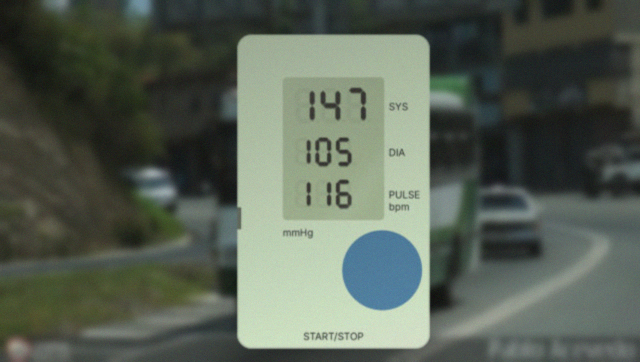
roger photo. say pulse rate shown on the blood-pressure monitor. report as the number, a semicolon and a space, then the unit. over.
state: 116; bpm
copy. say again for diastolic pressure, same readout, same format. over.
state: 105; mmHg
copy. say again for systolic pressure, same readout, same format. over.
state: 147; mmHg
